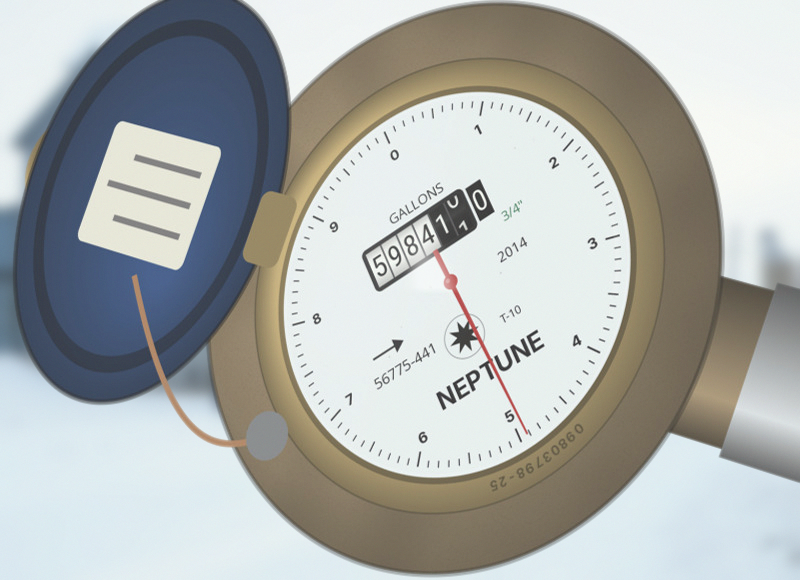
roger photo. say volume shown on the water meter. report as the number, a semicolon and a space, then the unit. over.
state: 5984104.9; gal
